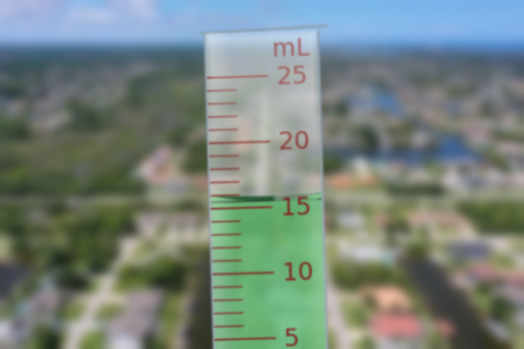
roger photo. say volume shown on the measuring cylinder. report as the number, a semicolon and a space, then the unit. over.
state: 15.5; mL
